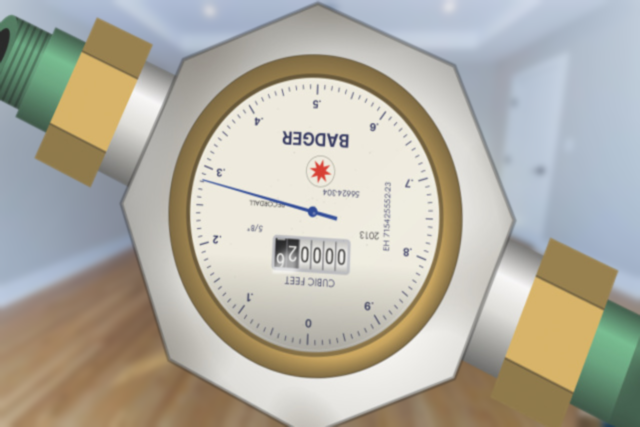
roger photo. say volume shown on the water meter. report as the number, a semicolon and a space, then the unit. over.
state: 26.28; ft³
